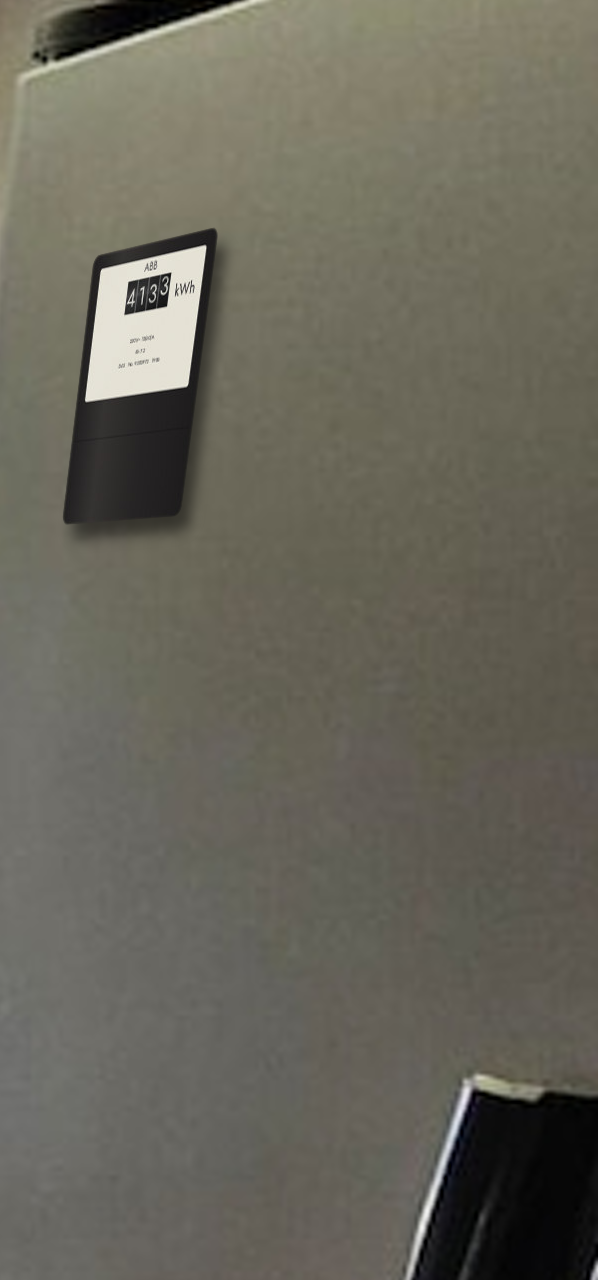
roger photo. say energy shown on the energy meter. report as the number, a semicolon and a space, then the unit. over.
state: 4133; kWh
